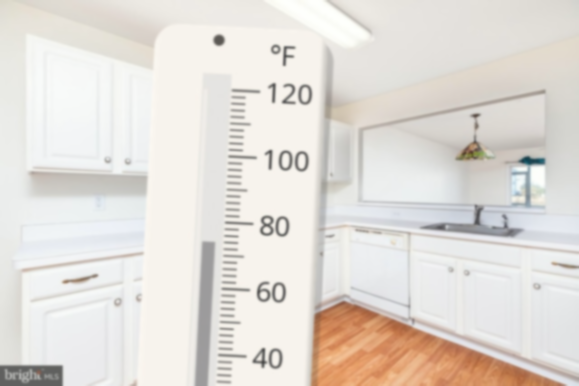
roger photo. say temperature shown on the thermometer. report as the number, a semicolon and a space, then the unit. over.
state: 74; °F
